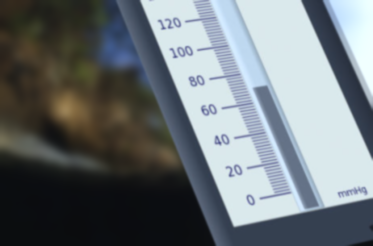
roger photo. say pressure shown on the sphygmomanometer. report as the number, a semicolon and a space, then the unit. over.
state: 70; mmHg
